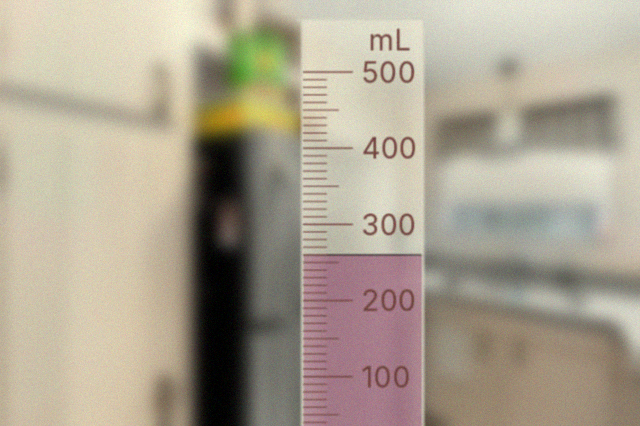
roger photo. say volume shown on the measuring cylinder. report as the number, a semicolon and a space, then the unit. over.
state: 260; mL
